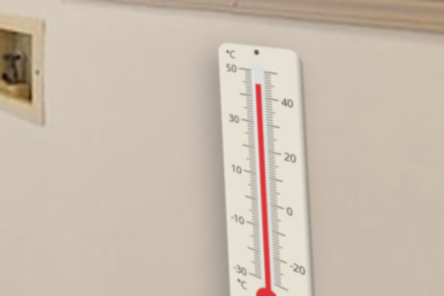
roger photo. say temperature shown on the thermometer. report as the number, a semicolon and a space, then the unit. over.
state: 45; °C
